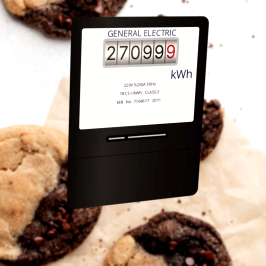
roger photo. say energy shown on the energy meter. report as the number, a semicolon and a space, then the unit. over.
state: 27099.9; kWh
